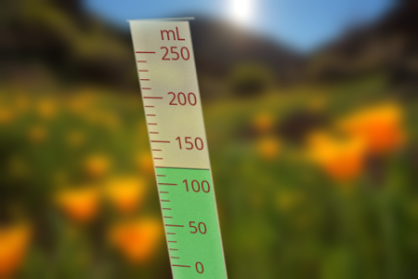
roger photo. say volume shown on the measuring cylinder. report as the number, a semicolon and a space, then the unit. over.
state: 120; mL
